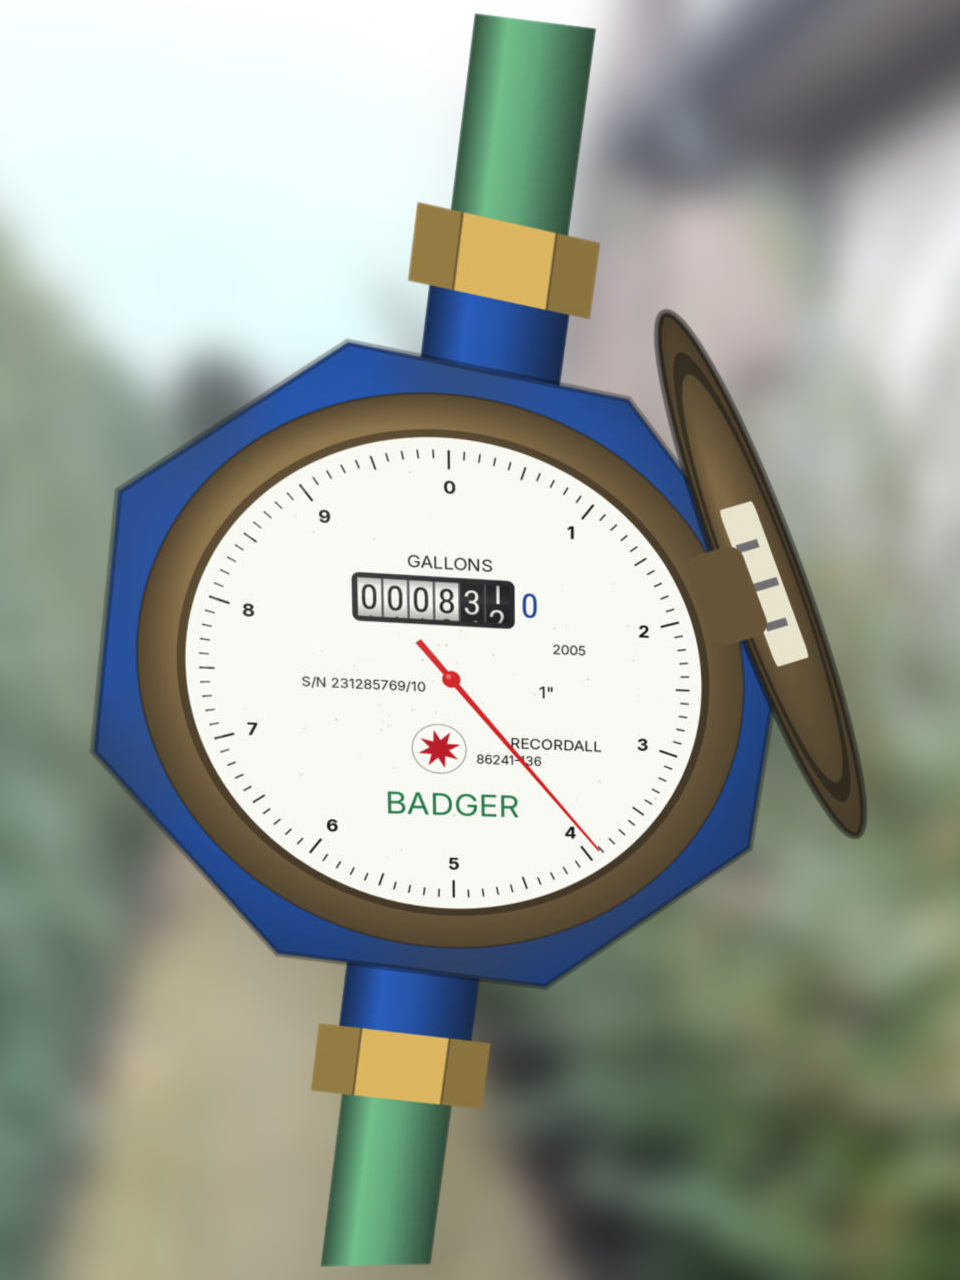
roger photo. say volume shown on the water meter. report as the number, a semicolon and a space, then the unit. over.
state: 8313.9; gal
